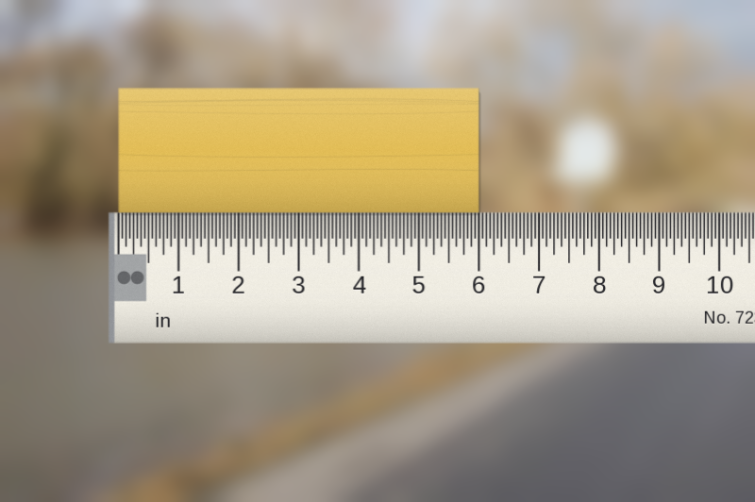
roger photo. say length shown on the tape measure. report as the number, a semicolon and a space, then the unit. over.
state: 6; in
